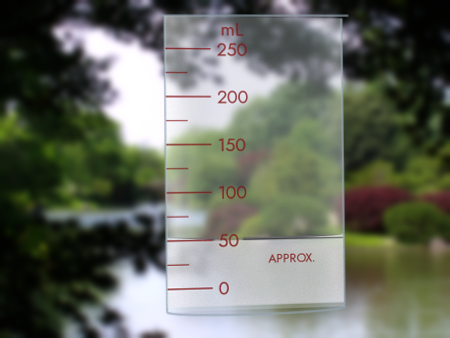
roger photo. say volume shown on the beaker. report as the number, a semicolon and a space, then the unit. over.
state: 50; mL
